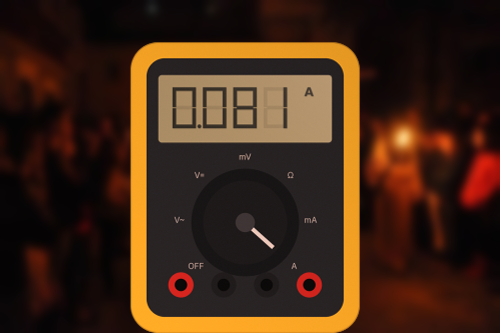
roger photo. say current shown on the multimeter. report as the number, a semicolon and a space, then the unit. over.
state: 0.081; A
